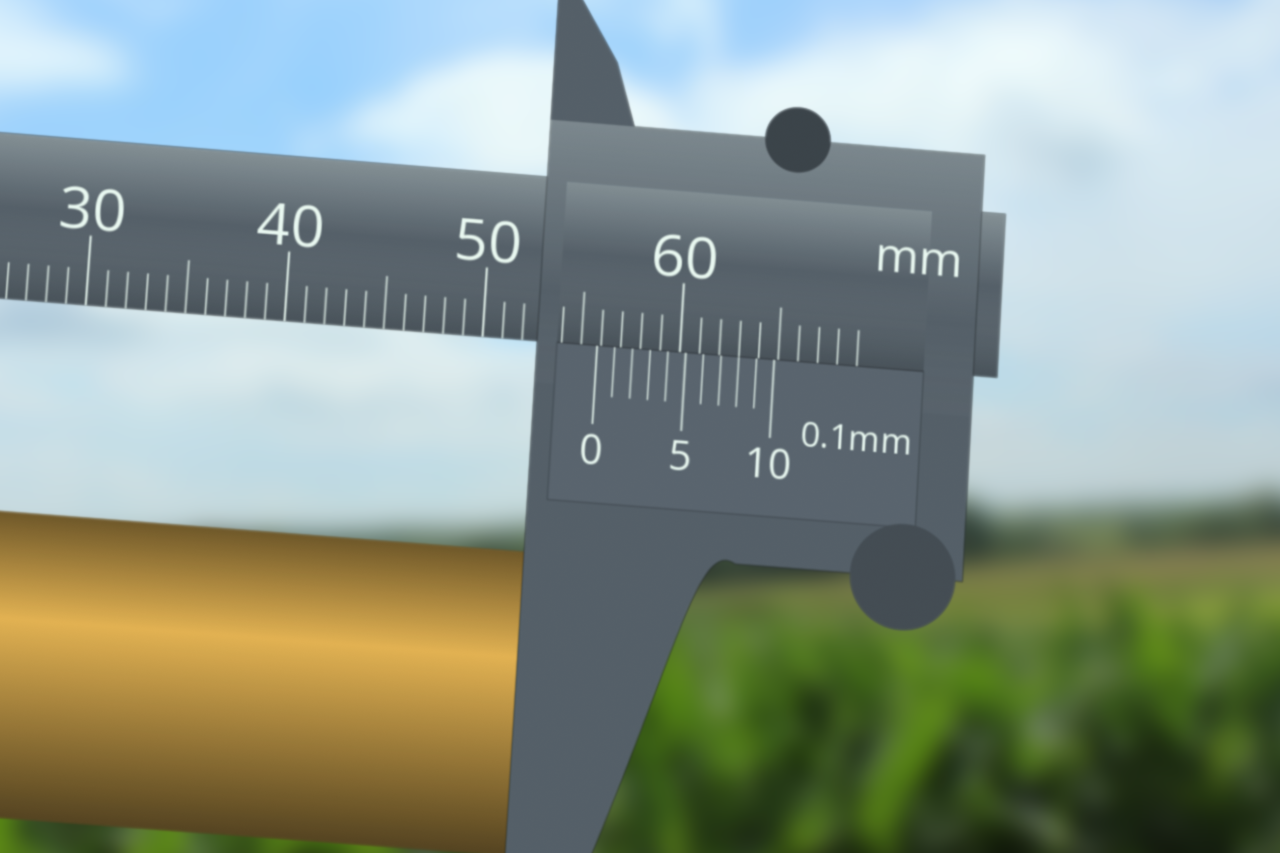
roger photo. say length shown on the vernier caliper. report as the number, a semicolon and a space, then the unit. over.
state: 55.8; mm
